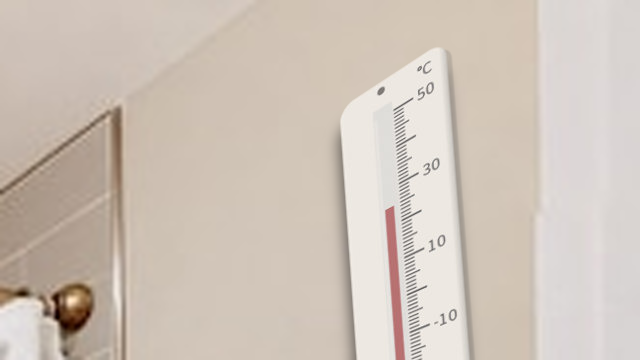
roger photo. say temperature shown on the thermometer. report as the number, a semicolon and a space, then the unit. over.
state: 25; °C
